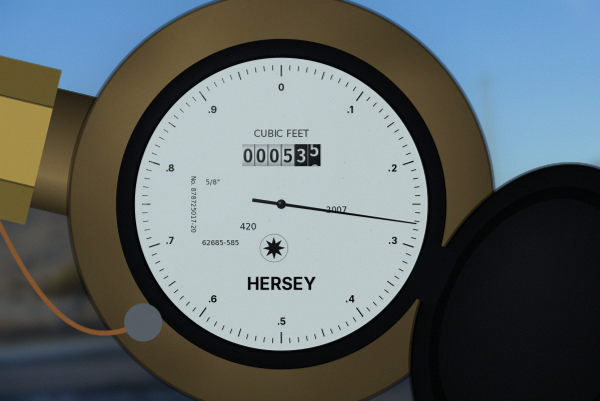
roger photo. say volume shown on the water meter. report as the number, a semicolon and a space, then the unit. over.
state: 535.27; ft³
